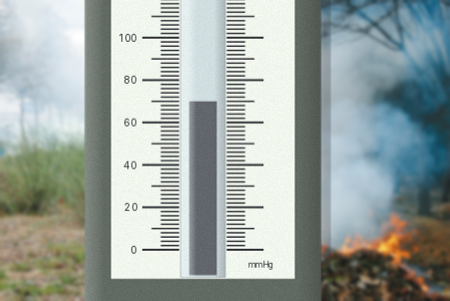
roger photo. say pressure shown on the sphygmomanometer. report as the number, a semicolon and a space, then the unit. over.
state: 70; mmHg
